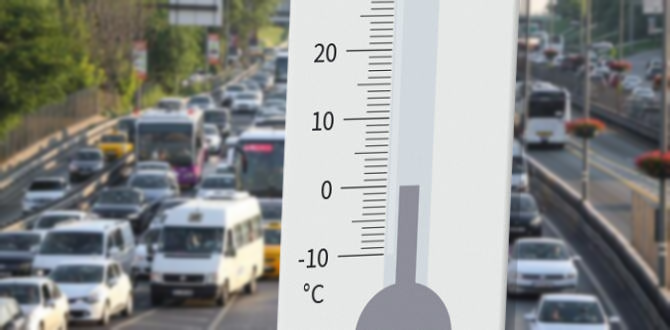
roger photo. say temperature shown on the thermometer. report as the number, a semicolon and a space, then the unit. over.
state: 0; °C
